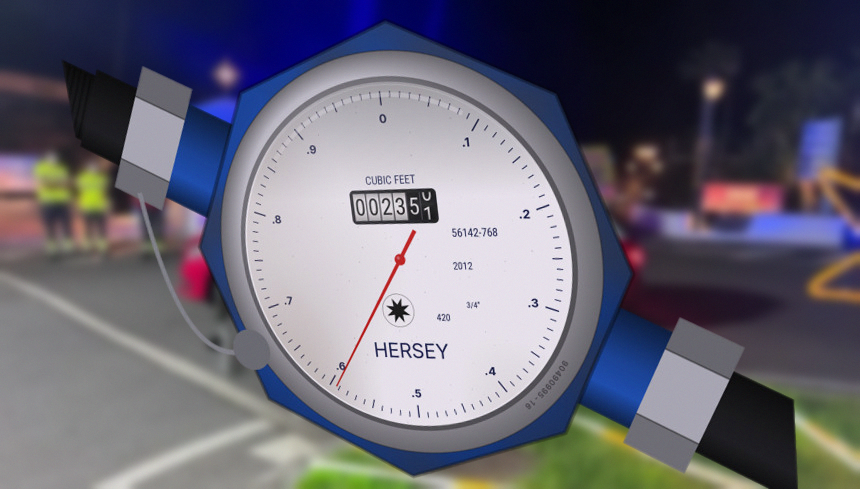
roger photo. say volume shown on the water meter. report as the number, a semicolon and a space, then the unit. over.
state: 2350.59; ft³
